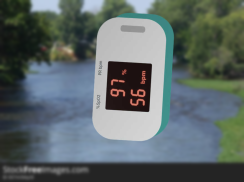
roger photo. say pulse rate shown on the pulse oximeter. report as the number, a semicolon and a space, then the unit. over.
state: 56; bpm
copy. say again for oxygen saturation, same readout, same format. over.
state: 97; %
